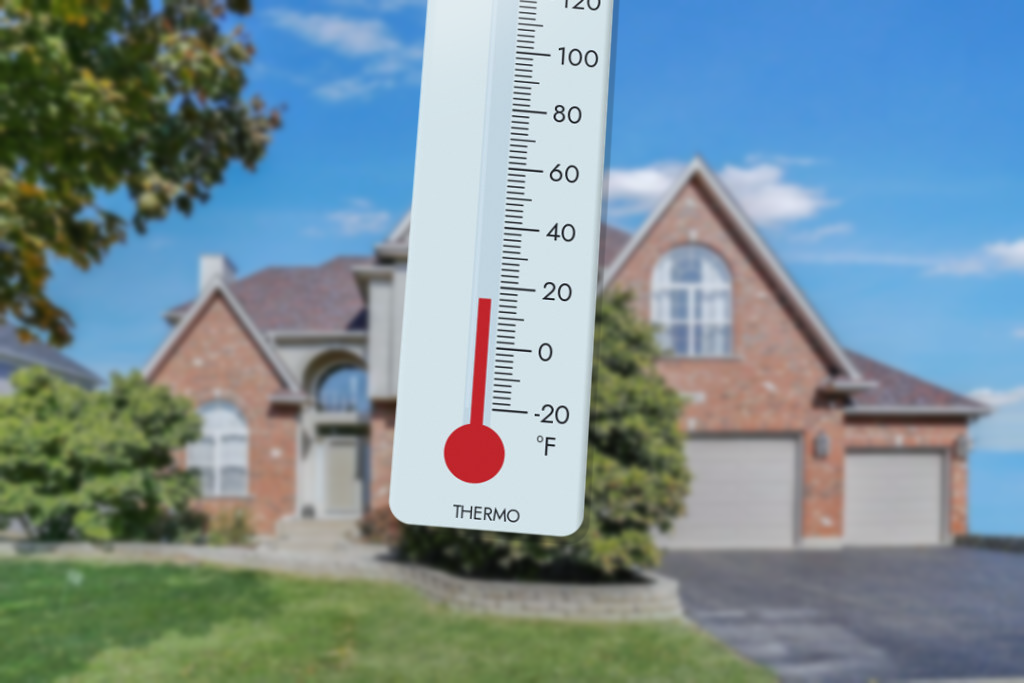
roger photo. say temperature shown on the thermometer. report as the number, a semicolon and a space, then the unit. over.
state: 16; °F
